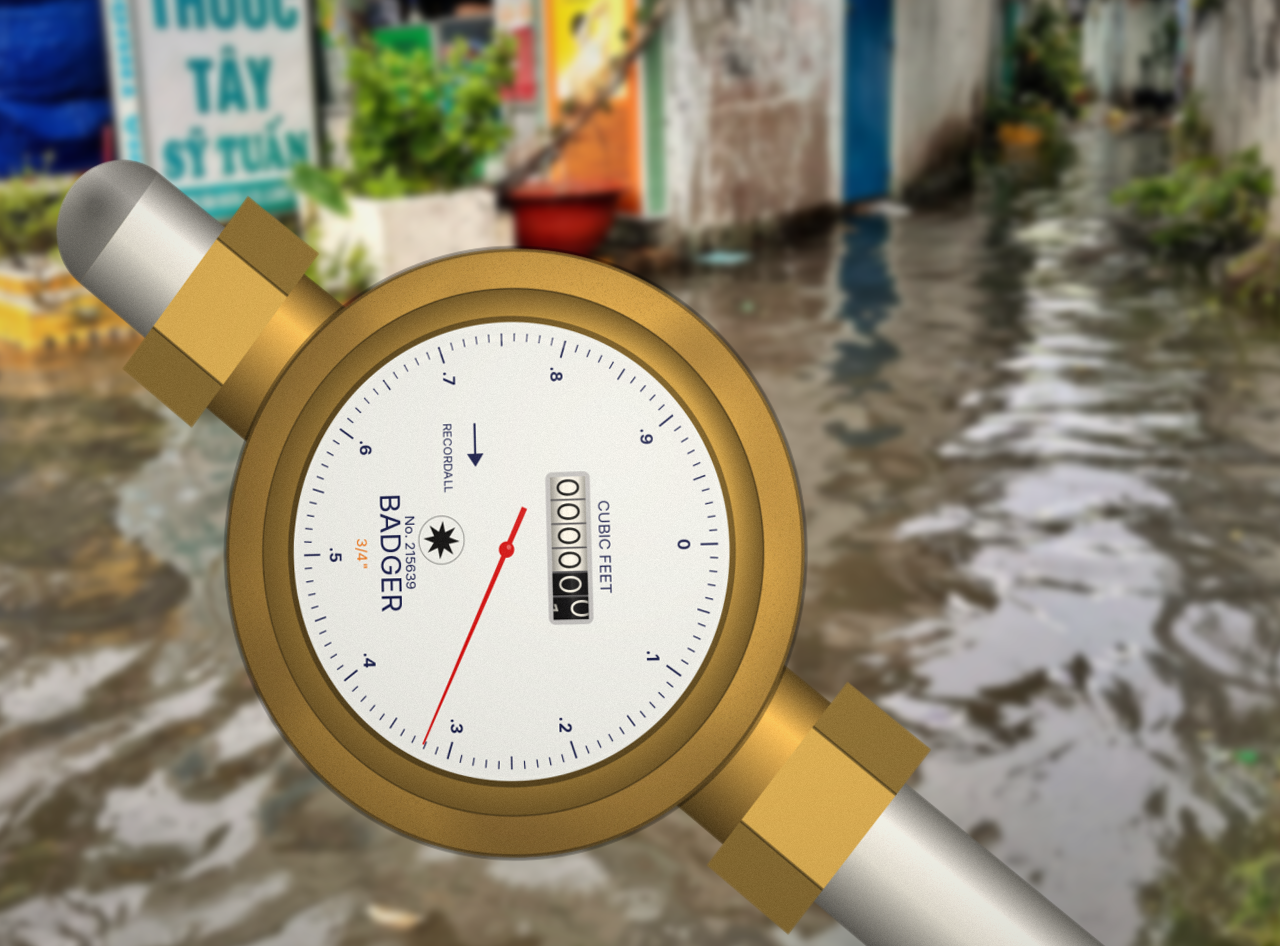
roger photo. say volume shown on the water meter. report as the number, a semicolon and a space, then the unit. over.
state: 0.32; ft³
